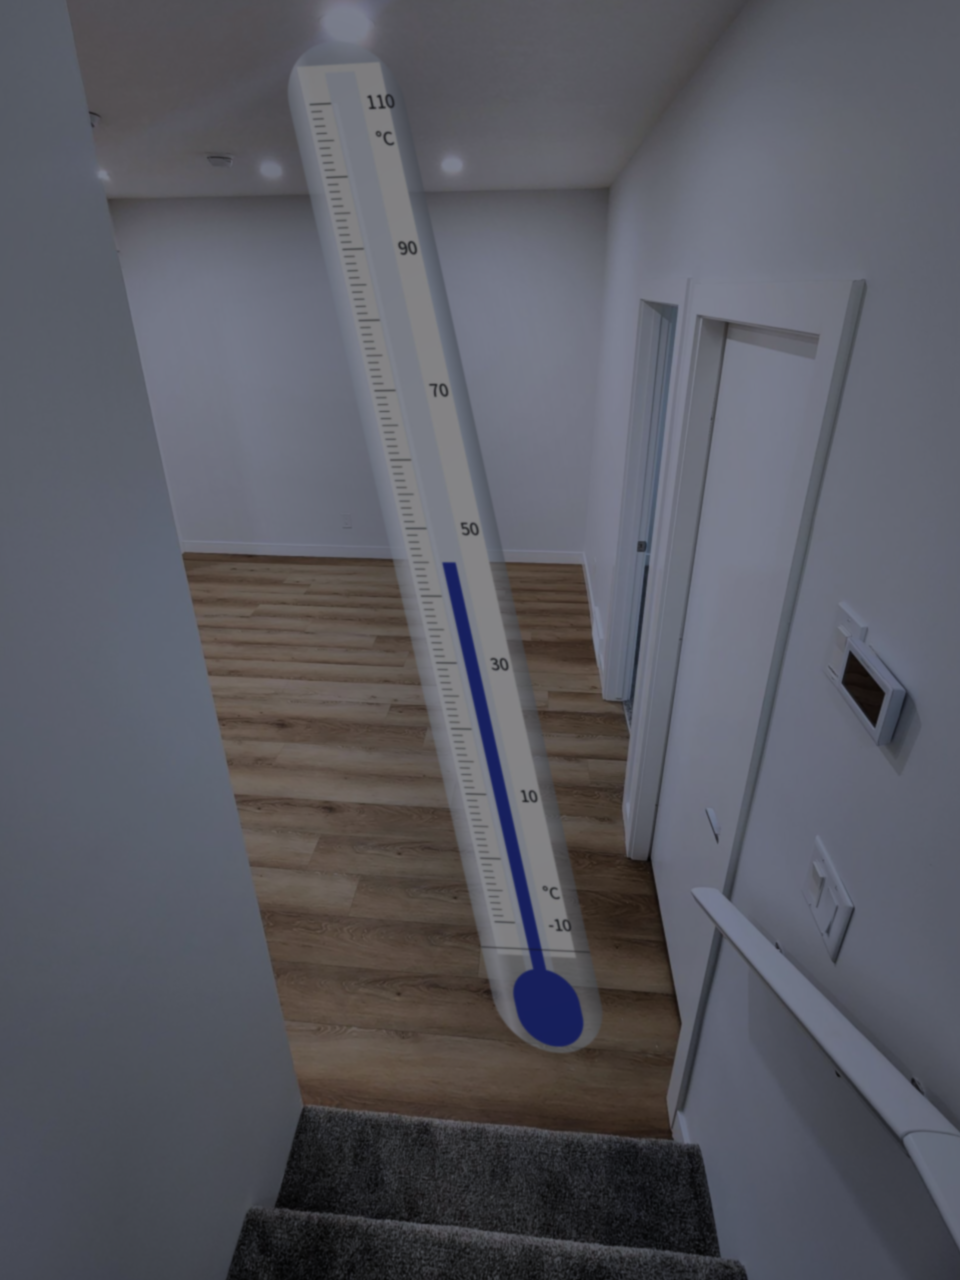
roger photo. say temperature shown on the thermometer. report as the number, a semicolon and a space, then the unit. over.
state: 45; °C
